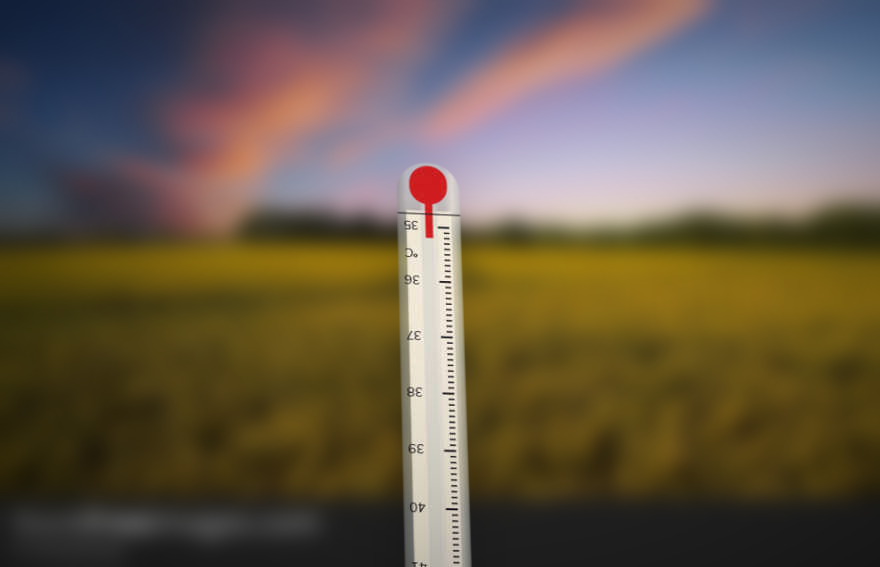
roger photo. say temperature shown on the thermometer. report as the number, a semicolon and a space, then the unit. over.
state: 35.2; °C
